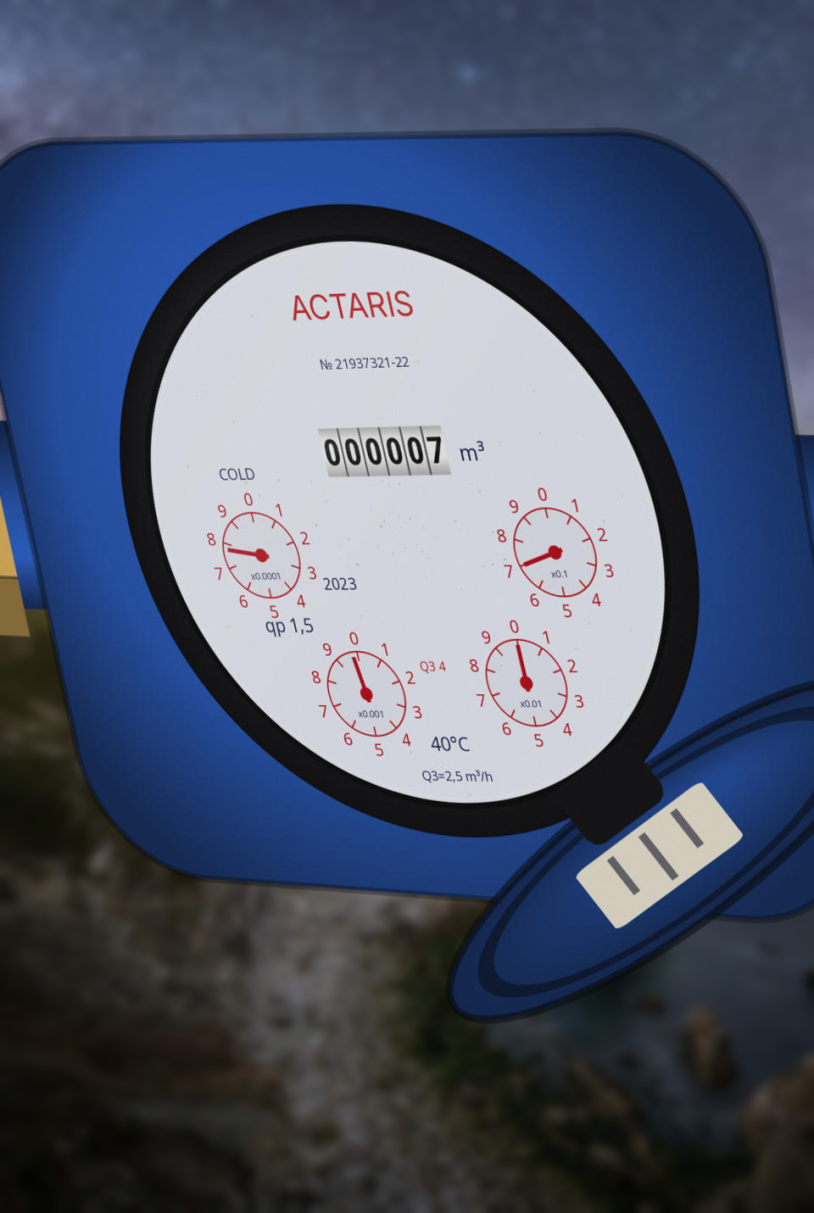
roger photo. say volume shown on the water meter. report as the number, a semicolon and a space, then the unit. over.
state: 7.6997; m³
